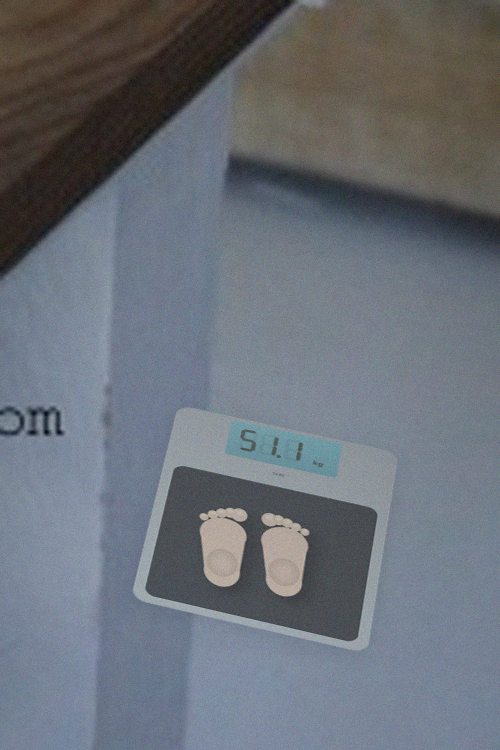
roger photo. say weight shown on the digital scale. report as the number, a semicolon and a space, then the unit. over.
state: 51.1; kg
